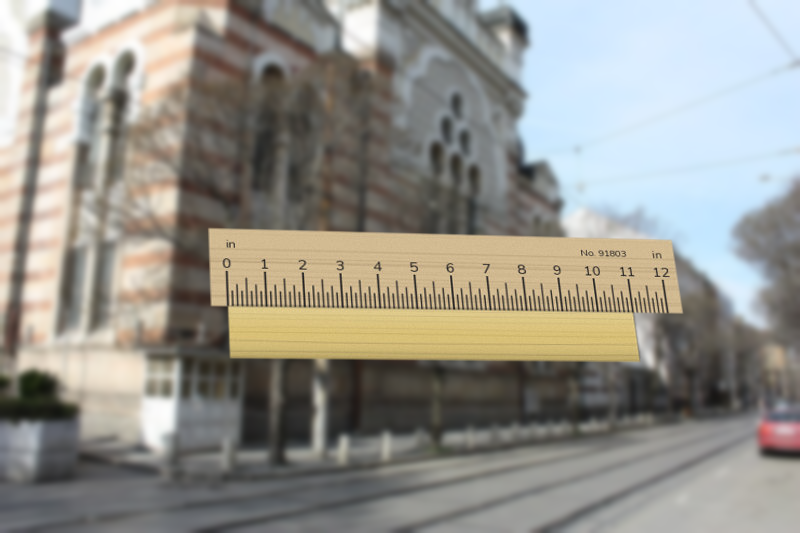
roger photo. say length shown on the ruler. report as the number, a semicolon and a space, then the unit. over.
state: 11; in
